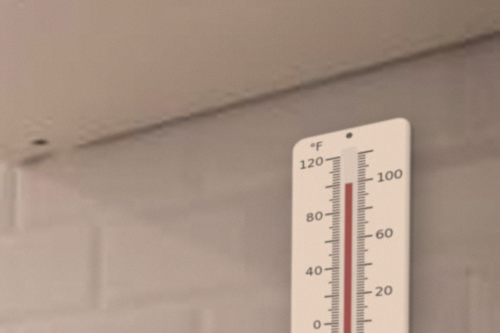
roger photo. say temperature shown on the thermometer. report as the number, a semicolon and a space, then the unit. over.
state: 100; °F
